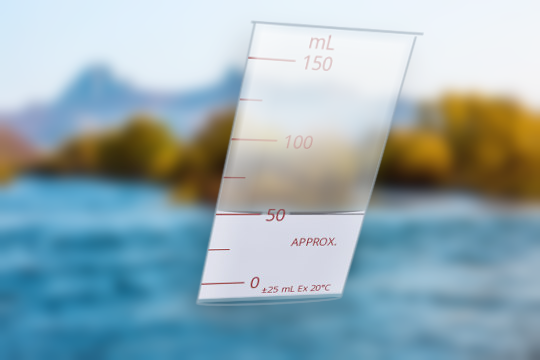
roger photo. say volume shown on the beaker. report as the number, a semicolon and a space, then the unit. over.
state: 50; mL
